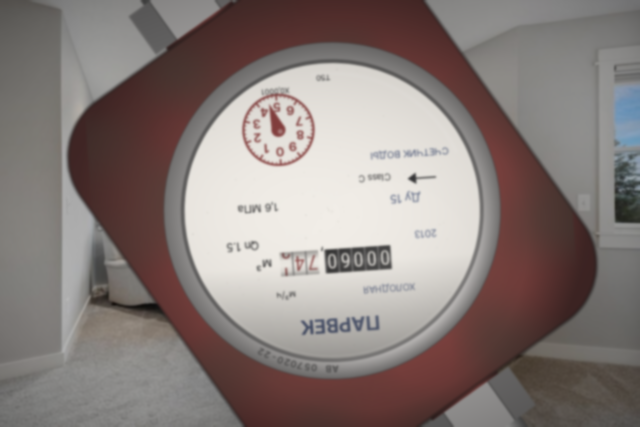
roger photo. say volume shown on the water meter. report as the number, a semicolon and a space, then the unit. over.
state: 60.7414; m³
